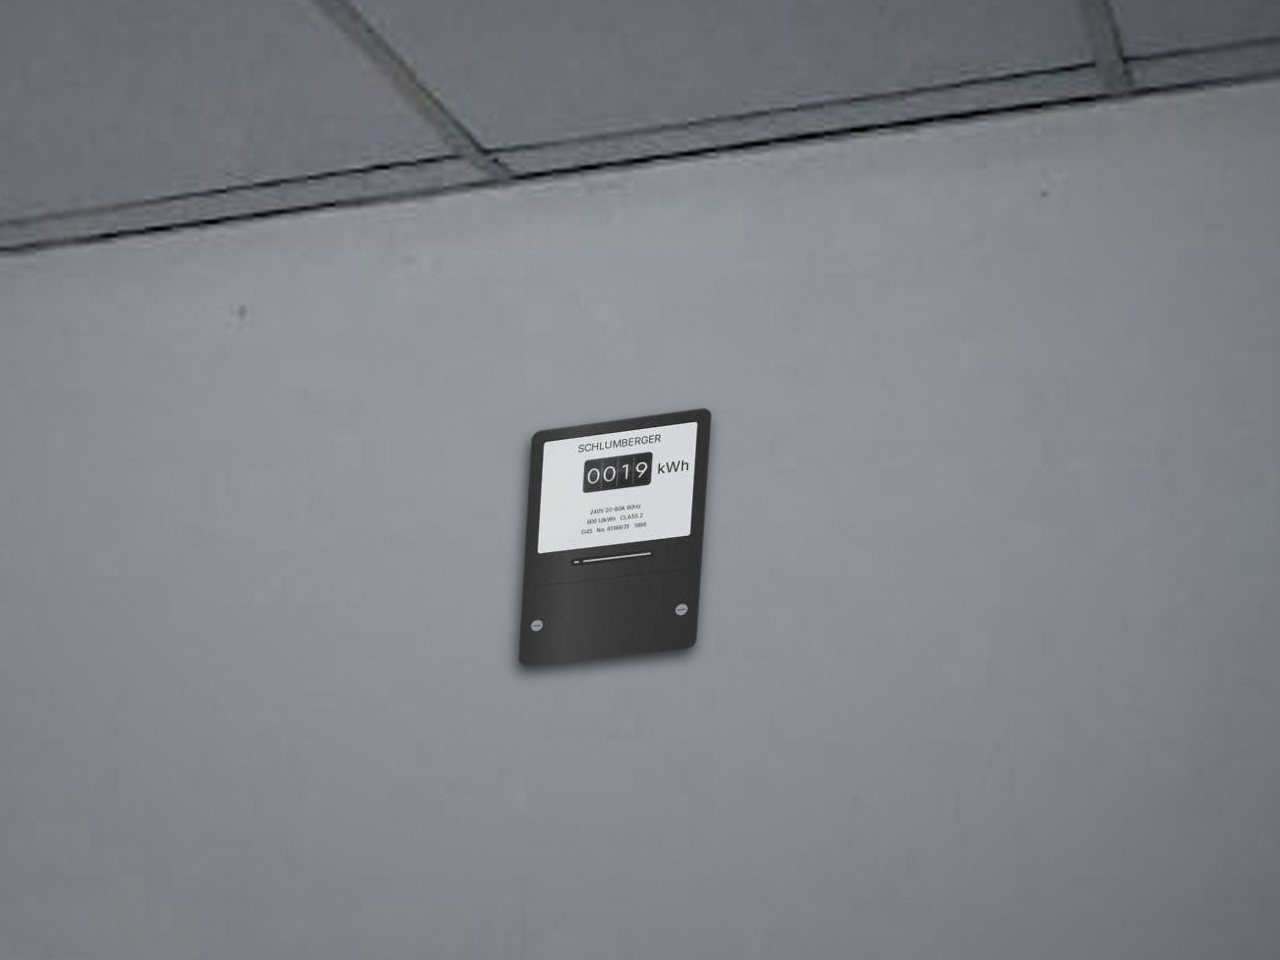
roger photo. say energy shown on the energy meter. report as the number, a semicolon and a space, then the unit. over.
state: 19; kWh
